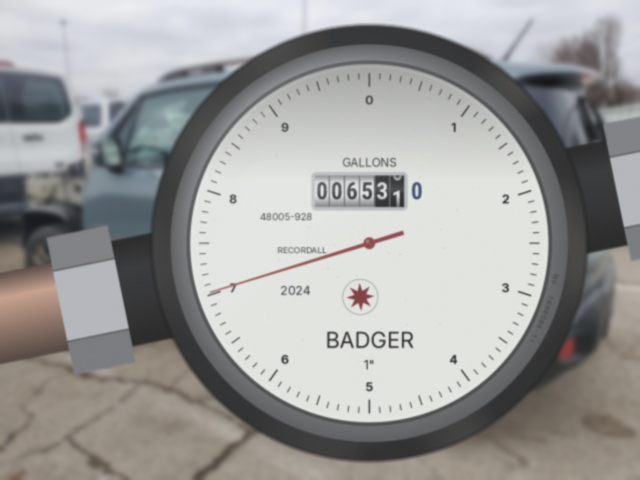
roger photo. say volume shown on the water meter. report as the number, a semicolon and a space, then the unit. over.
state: 65307.0; gal
